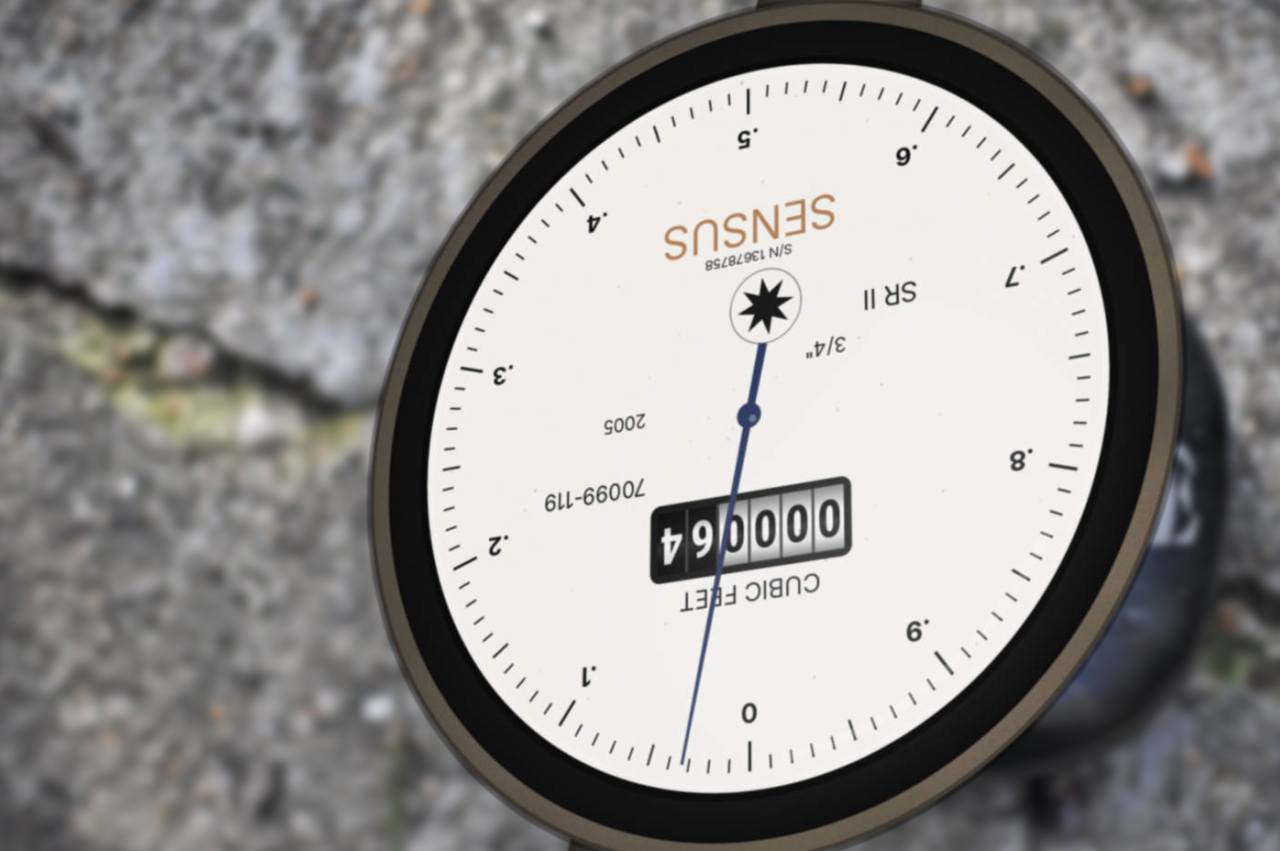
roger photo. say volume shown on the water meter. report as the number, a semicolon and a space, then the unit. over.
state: 64.03; ft³
